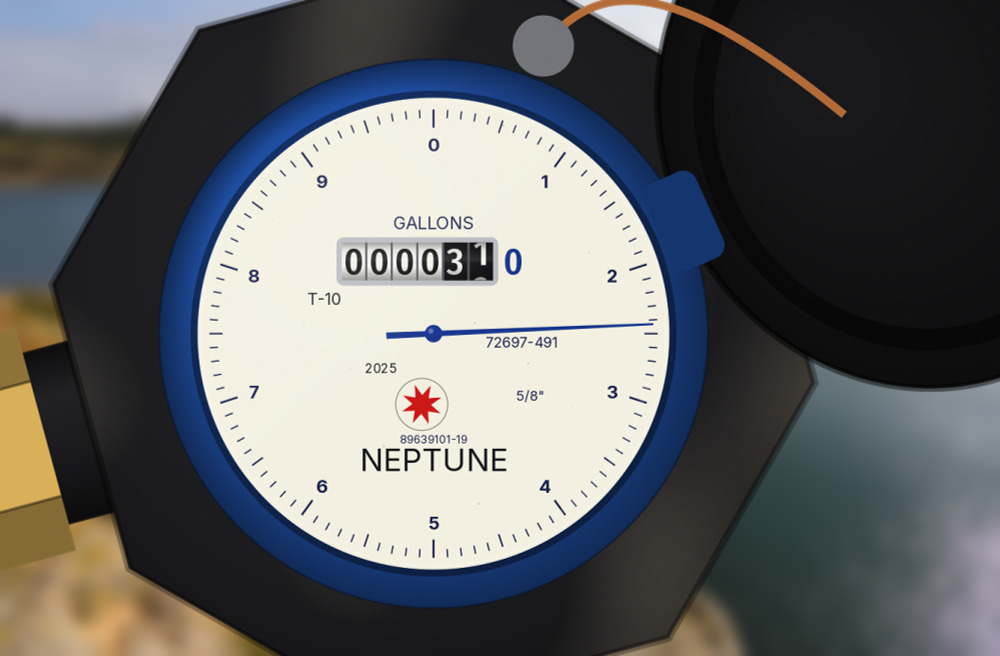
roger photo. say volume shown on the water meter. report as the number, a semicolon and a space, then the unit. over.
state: 312.4; gal
